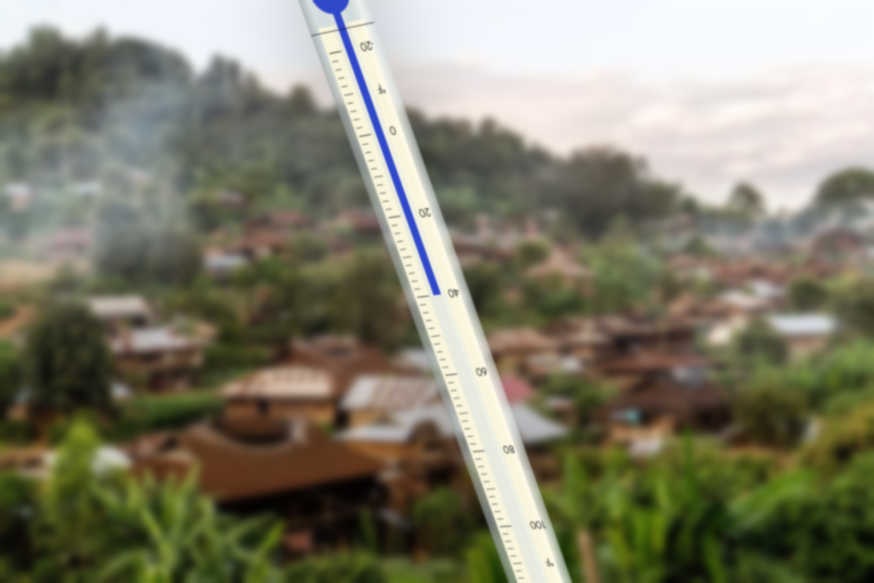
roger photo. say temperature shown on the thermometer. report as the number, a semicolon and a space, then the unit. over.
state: 40; °F
